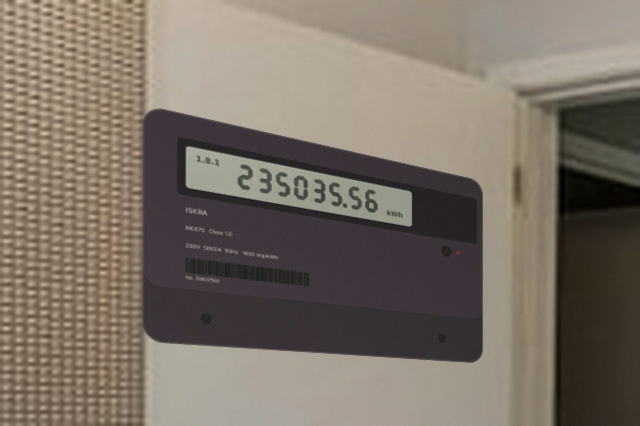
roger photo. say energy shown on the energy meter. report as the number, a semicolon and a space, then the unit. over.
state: 235035.56; kWh
